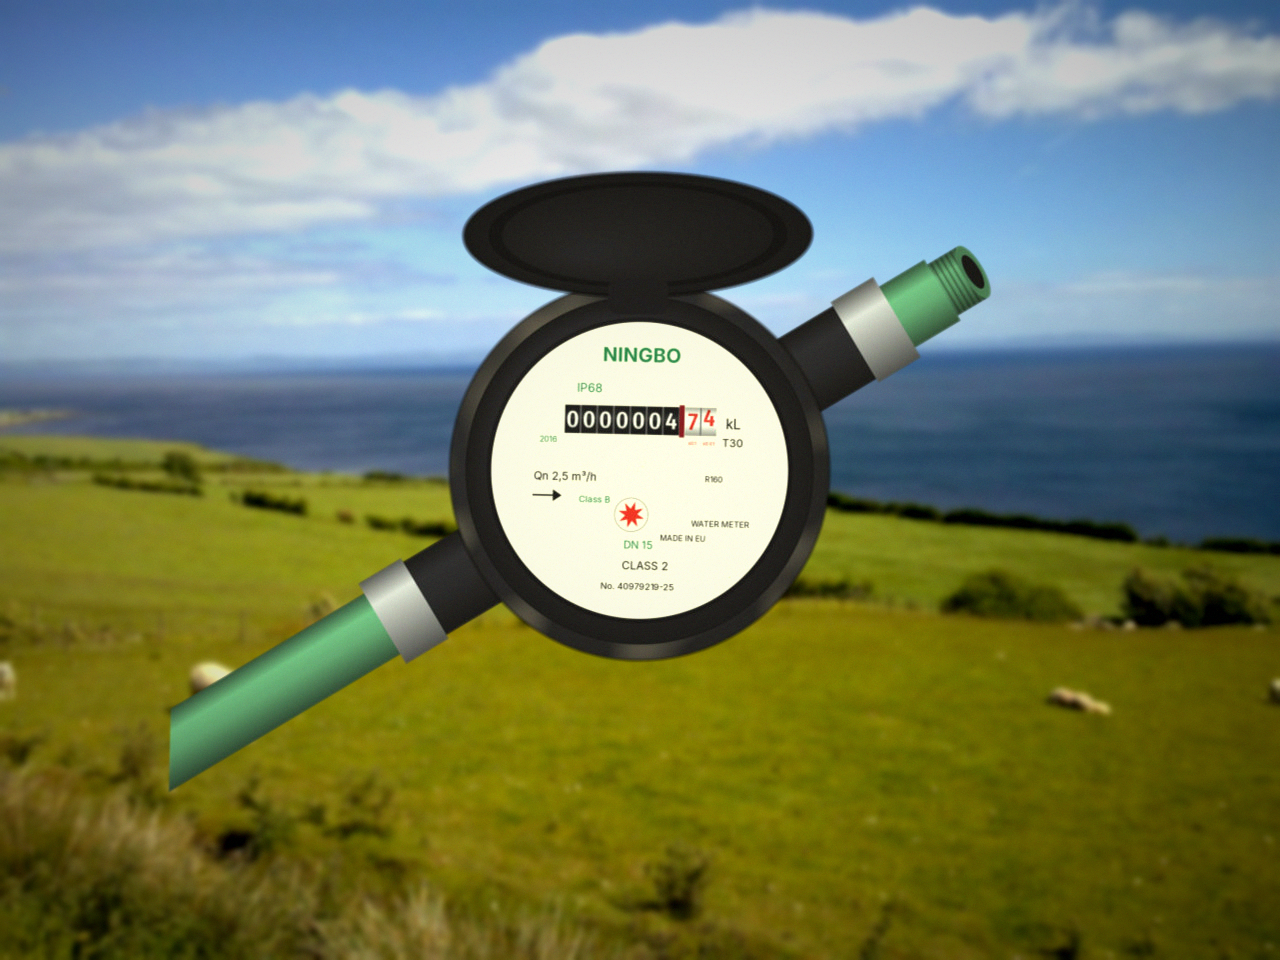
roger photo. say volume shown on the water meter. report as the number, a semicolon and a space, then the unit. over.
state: 4.74; kL
